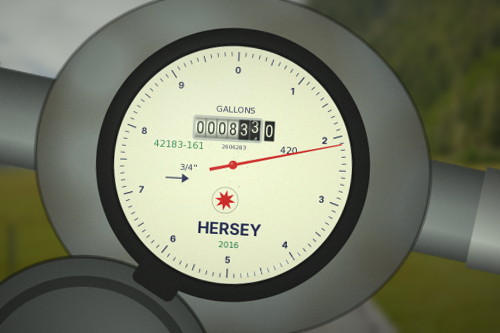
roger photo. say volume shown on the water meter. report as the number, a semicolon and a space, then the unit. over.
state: 8332.1; gal
